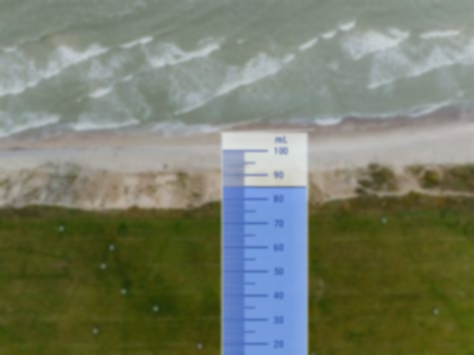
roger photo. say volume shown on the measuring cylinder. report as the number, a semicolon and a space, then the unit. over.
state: 85; mL
